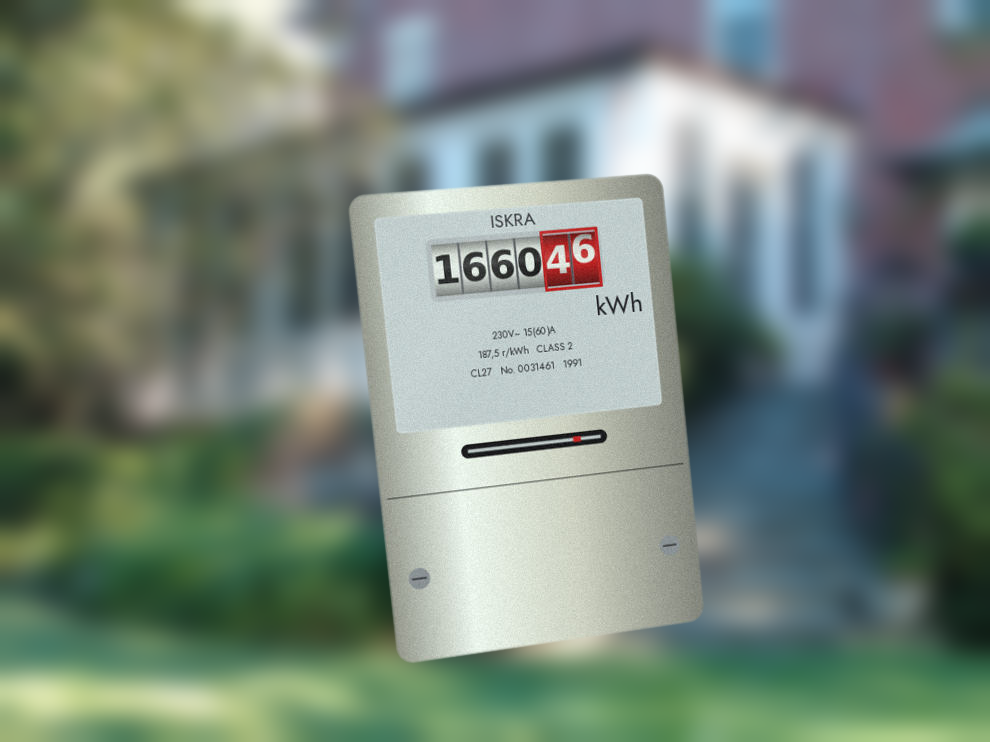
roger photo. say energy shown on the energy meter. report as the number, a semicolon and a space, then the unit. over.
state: 1660.46; kWh
